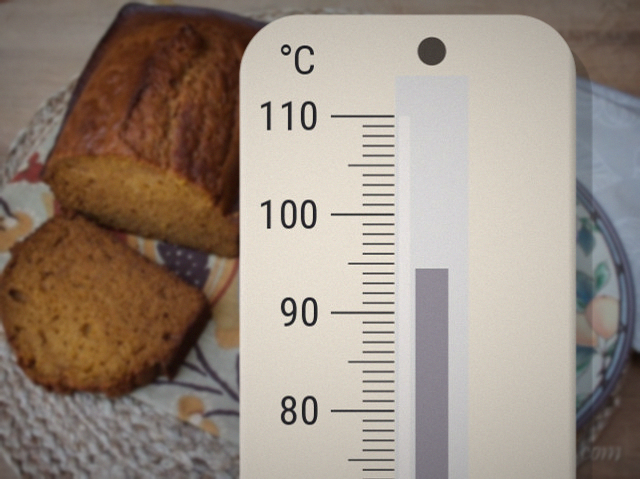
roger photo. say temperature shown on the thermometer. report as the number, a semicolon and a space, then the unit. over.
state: 94.5; °C
